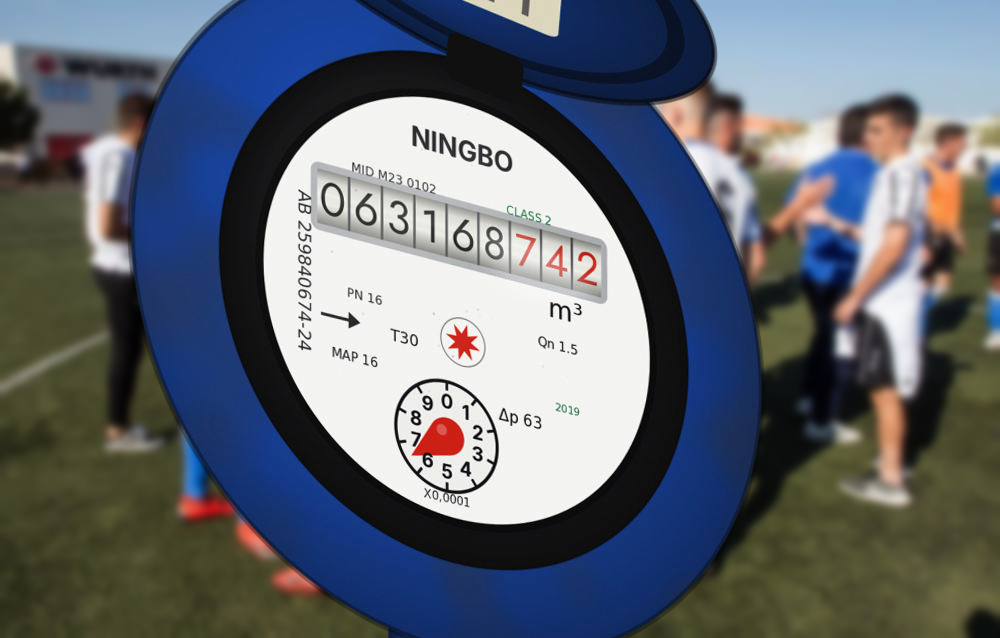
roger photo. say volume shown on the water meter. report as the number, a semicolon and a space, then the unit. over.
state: 63168.7426; m³
